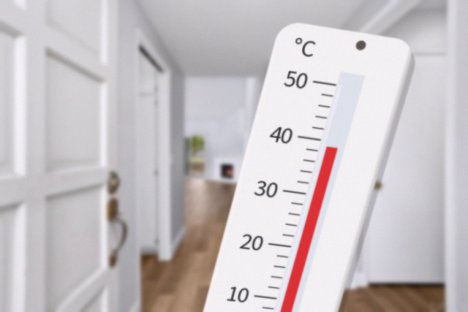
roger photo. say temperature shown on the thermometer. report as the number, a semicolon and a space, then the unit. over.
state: 39; °C
